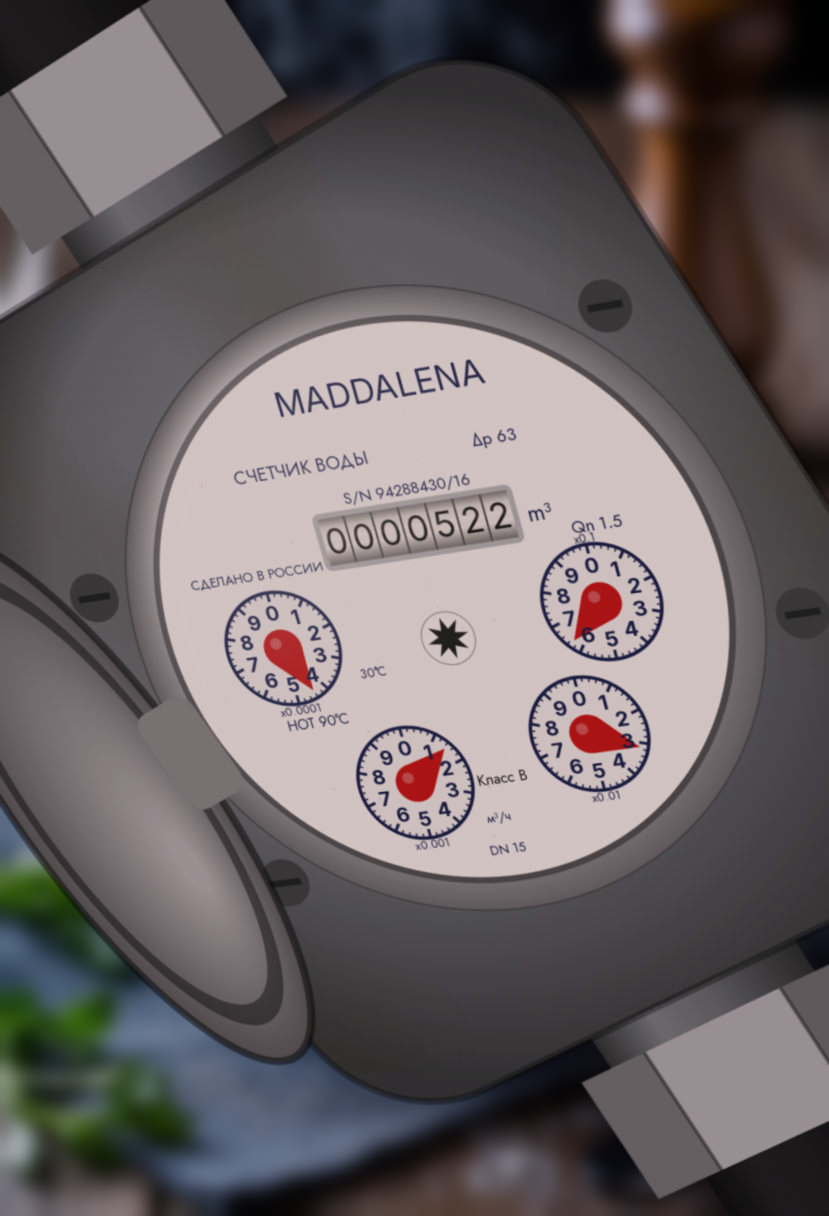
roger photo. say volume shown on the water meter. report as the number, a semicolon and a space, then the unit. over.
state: 522.6314; m³
